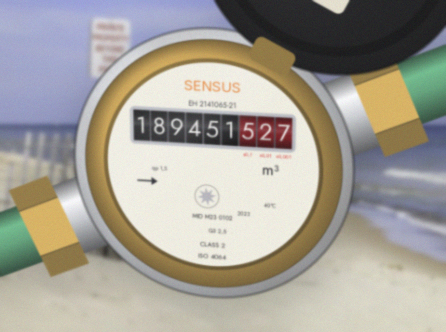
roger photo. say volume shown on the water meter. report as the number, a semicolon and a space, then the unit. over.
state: 189451.527; m³
